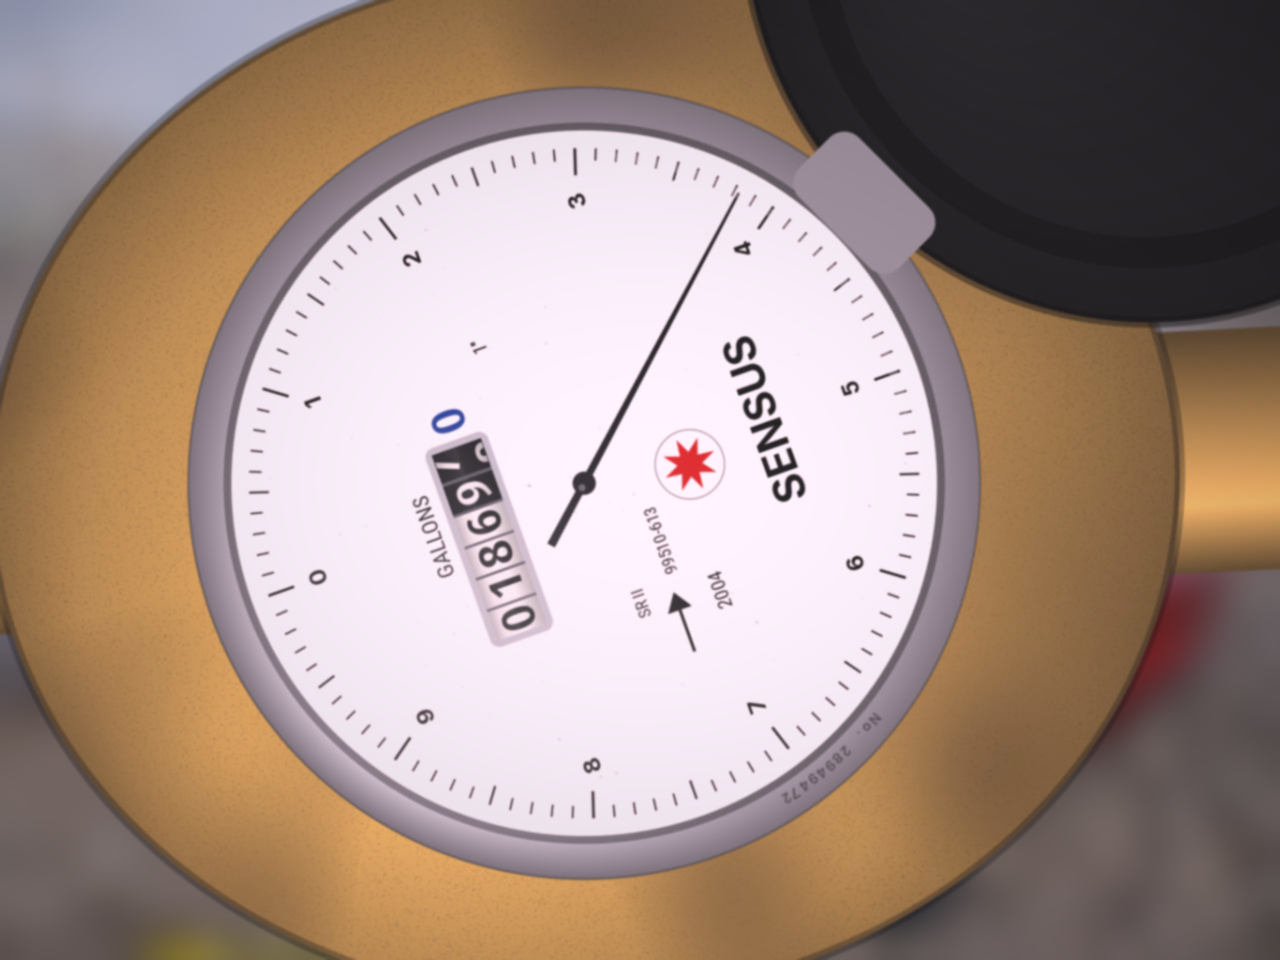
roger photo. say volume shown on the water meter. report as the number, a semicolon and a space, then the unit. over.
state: 186973.8; gal
